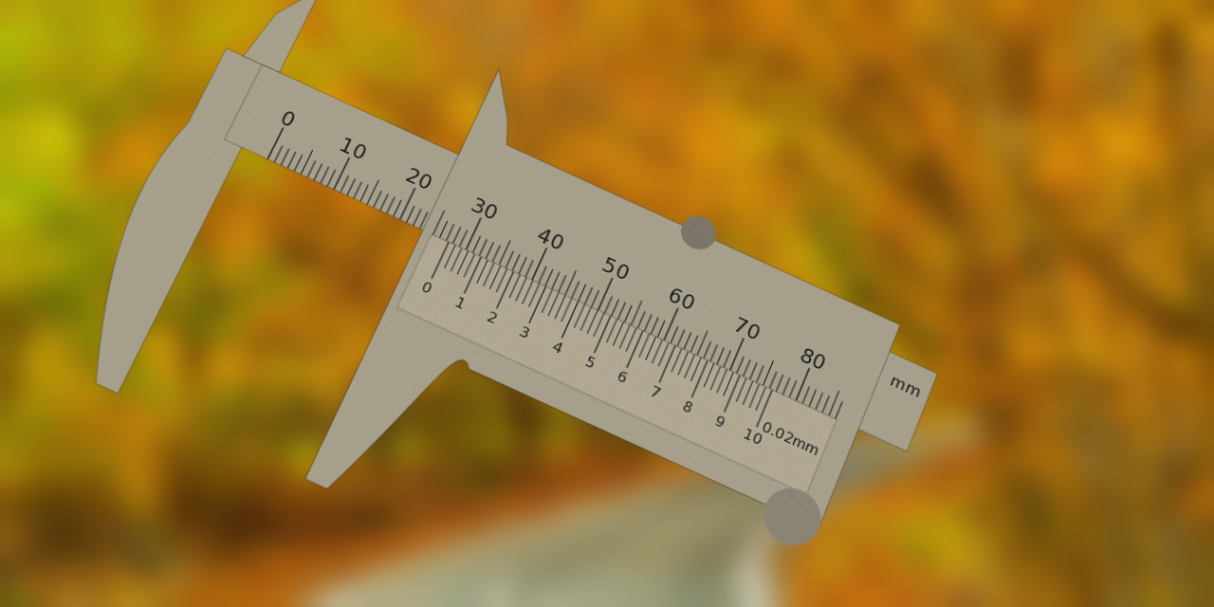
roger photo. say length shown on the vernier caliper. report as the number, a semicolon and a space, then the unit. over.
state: 27.4; mm
